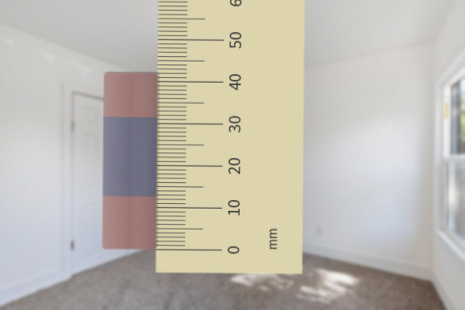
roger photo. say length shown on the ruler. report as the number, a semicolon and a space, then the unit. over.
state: 42; mm
